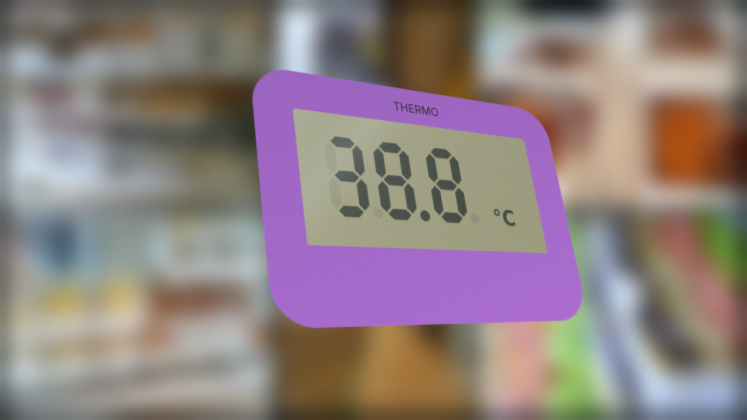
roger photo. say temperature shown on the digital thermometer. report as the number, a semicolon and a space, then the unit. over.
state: 38.8; °C
